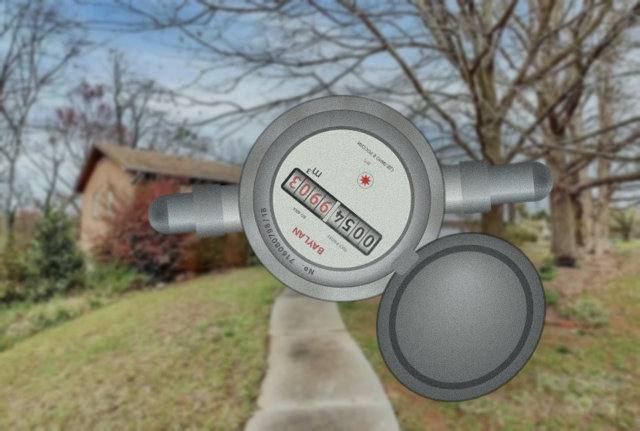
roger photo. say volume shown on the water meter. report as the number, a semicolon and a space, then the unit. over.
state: 54.9903; m³
